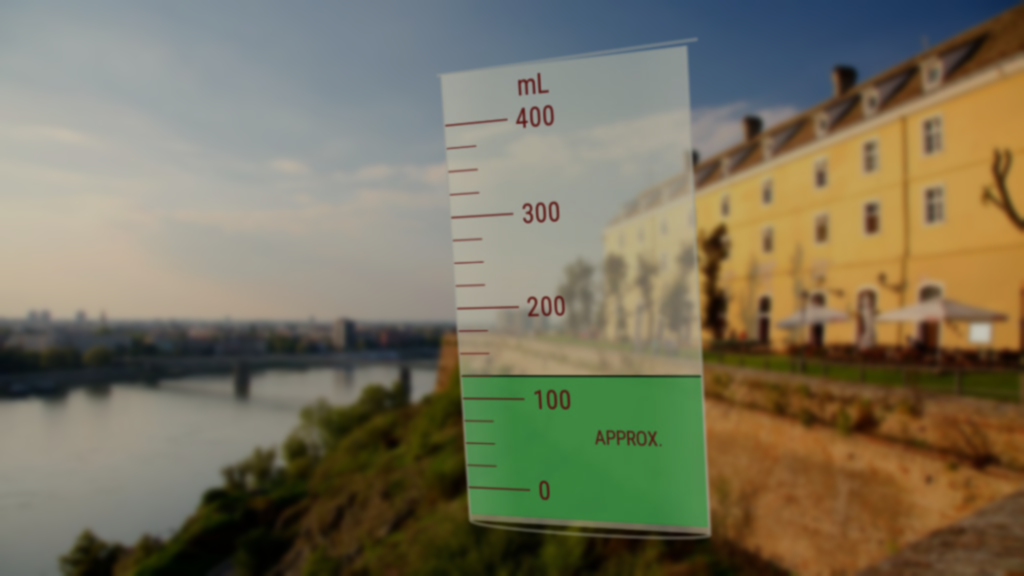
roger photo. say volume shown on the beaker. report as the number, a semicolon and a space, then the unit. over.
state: 125; mL
